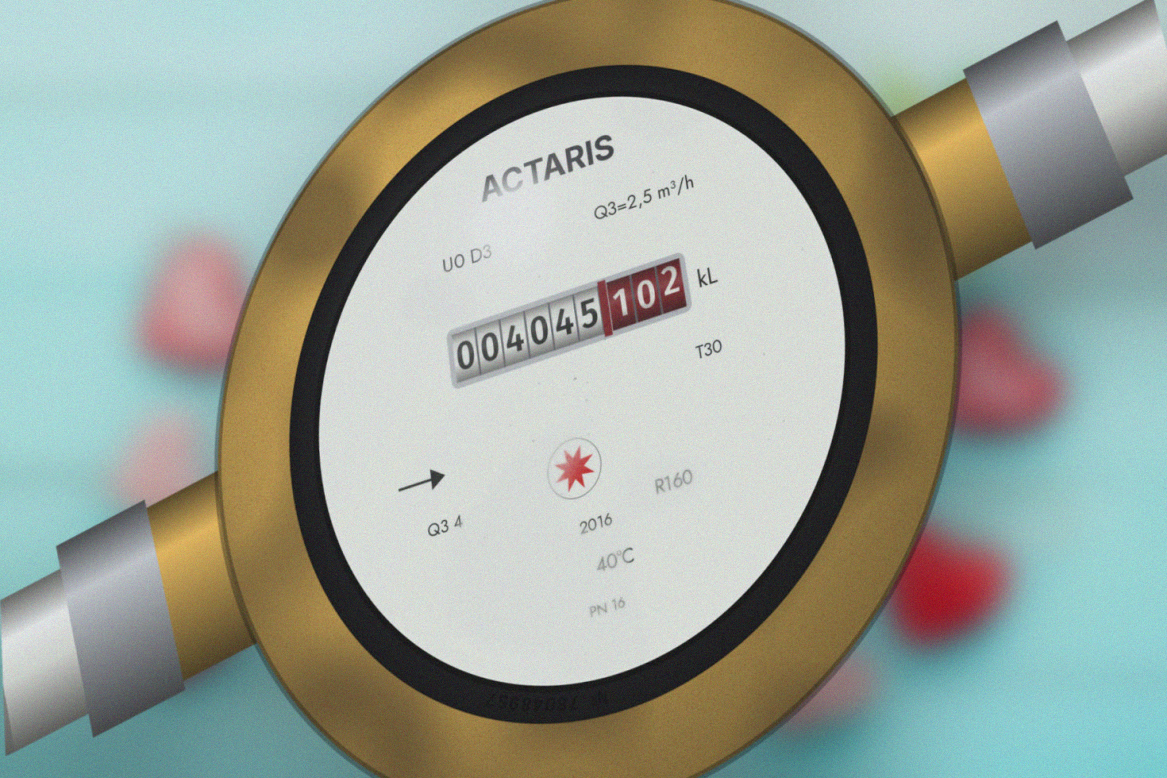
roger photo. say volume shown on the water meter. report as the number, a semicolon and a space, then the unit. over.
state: 4045.102; kL
